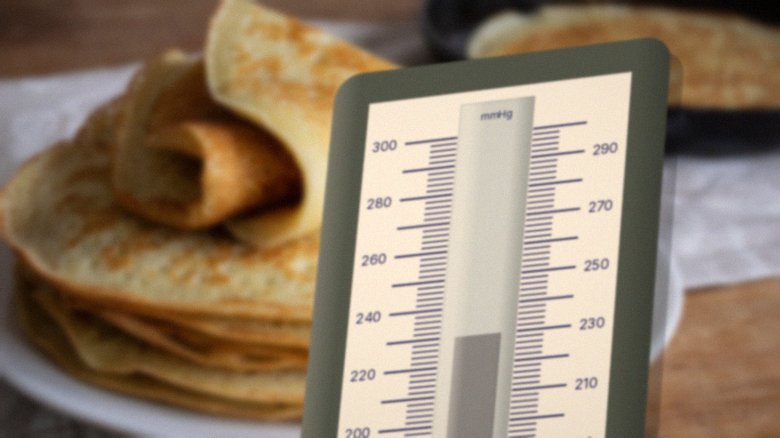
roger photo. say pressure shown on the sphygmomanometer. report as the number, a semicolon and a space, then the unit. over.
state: 230; mmHg
